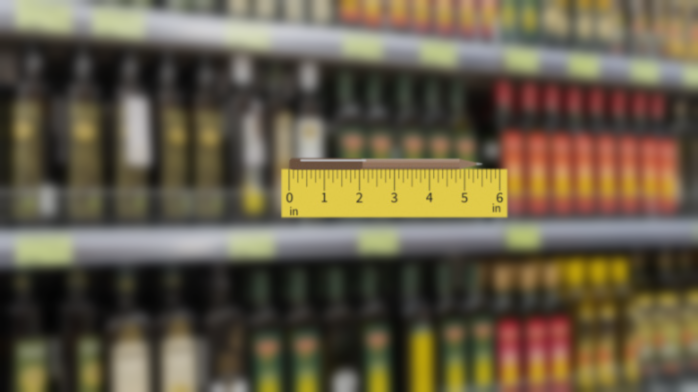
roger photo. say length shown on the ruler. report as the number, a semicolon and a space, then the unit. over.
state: 5.5; in
